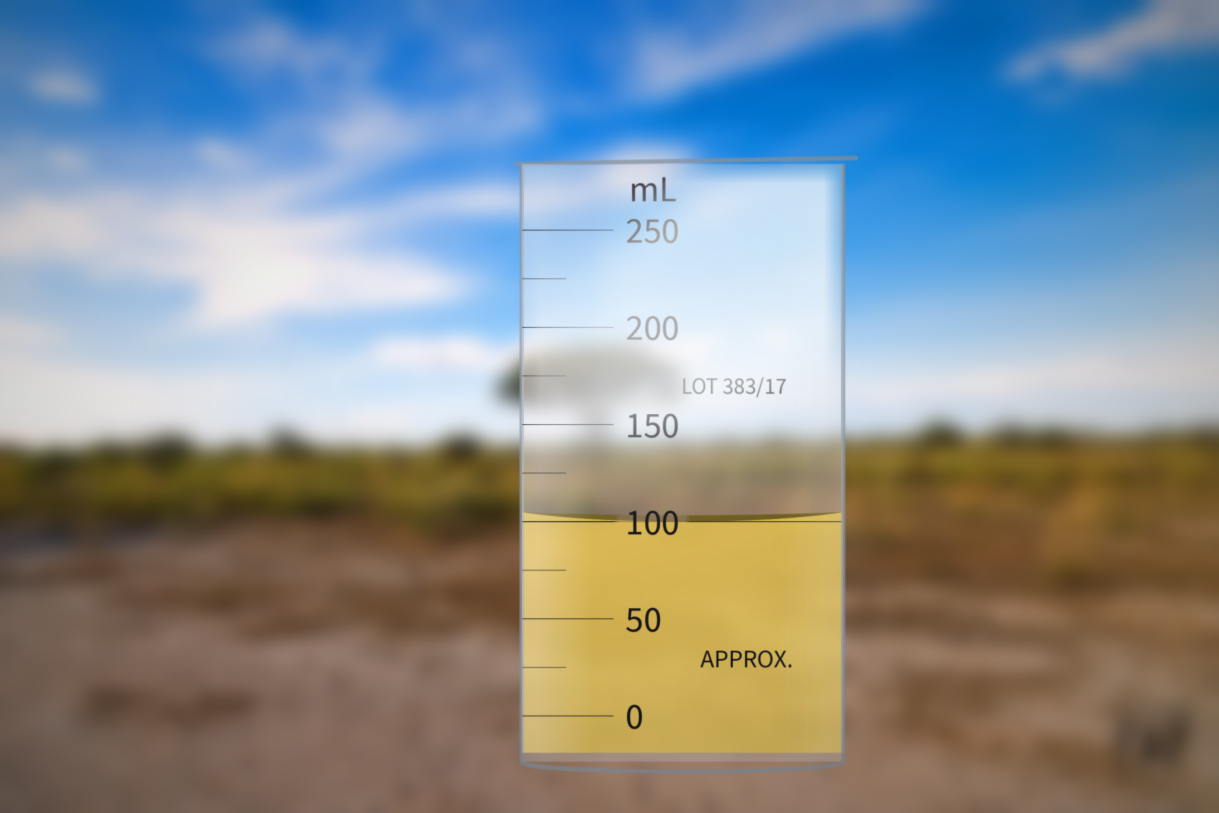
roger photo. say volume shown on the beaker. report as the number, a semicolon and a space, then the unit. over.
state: 100; mL
